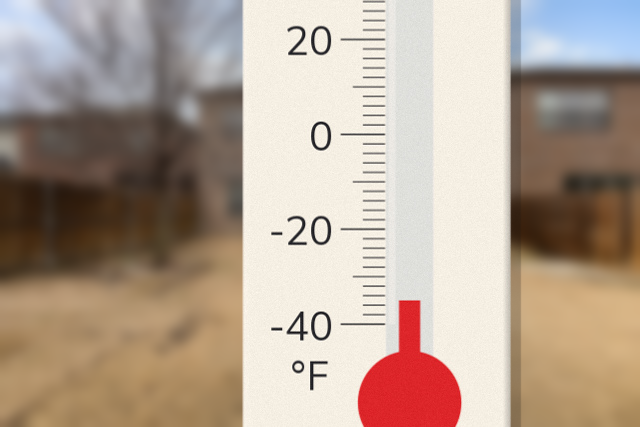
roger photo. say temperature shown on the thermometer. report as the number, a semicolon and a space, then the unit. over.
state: -35; °F
